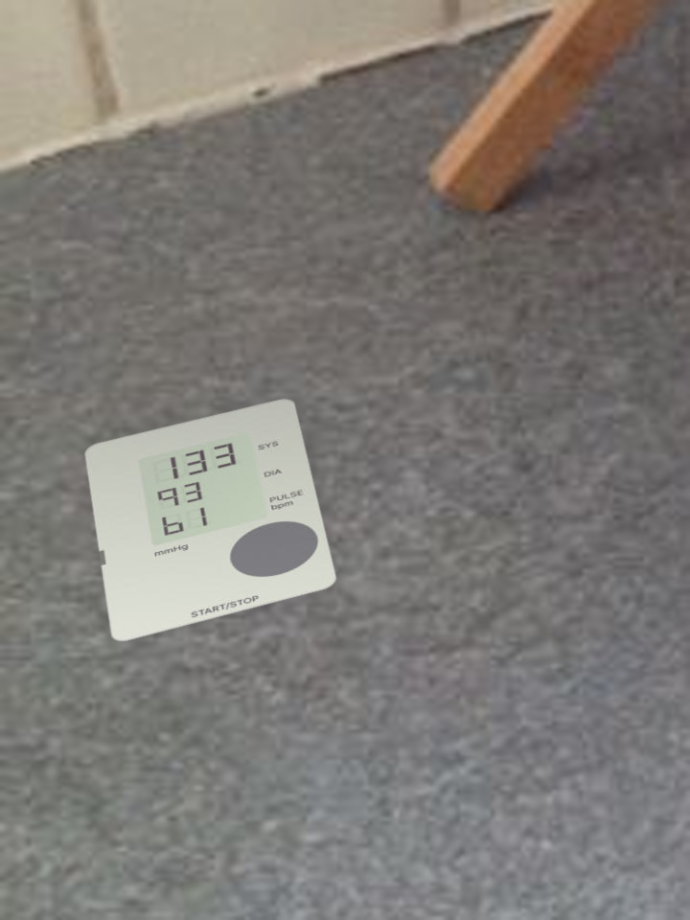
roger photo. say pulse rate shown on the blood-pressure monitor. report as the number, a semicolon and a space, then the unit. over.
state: 61; bpm
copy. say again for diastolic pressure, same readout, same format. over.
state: 93; mmHg
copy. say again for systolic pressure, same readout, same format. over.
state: 133; mmHg
